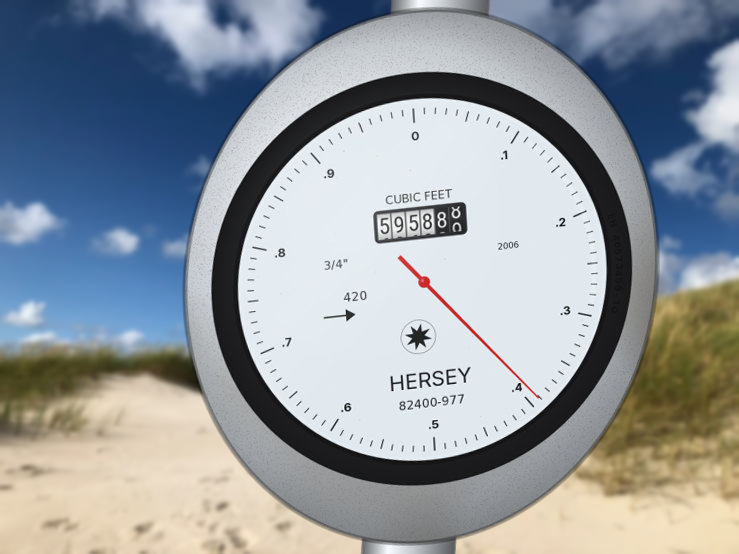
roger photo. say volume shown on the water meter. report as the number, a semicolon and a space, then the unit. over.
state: 595888.39; ft³
